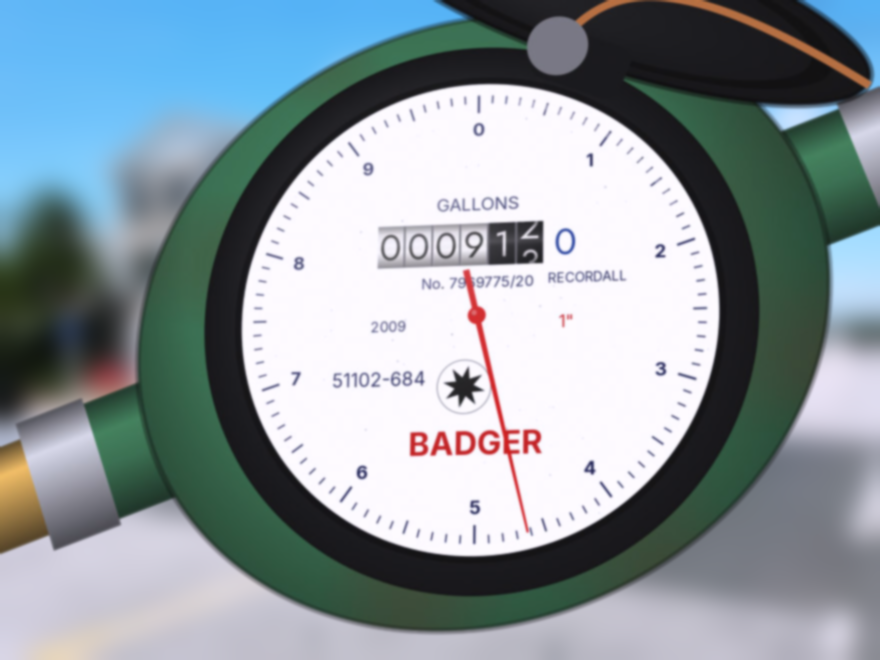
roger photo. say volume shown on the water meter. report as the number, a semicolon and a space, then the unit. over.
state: 9124.6; gal
